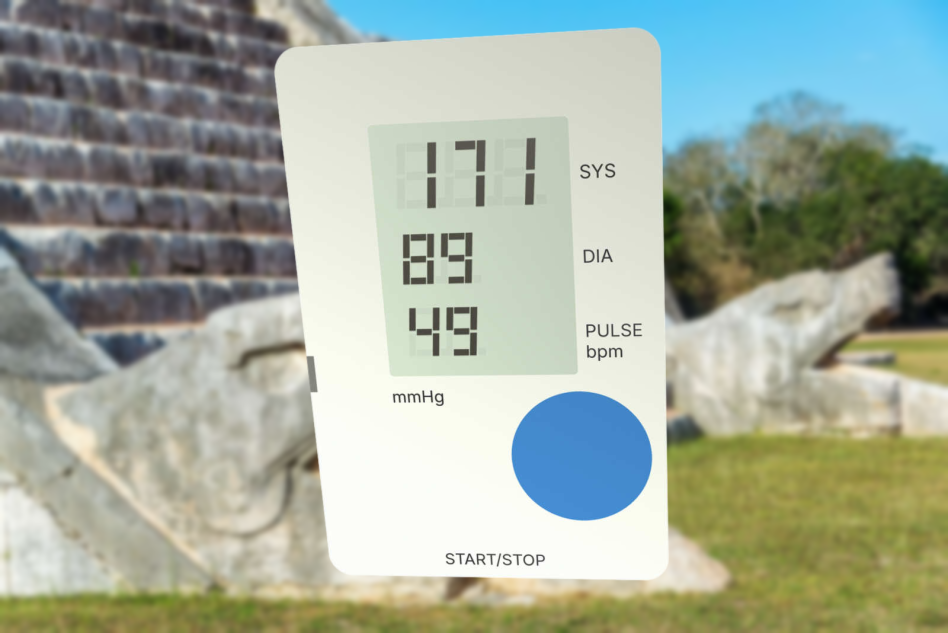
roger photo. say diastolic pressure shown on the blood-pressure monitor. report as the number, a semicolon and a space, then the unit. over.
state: 89; mmHg
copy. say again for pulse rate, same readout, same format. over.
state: 49; bpm
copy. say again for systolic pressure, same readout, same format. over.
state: 171; mmHg
